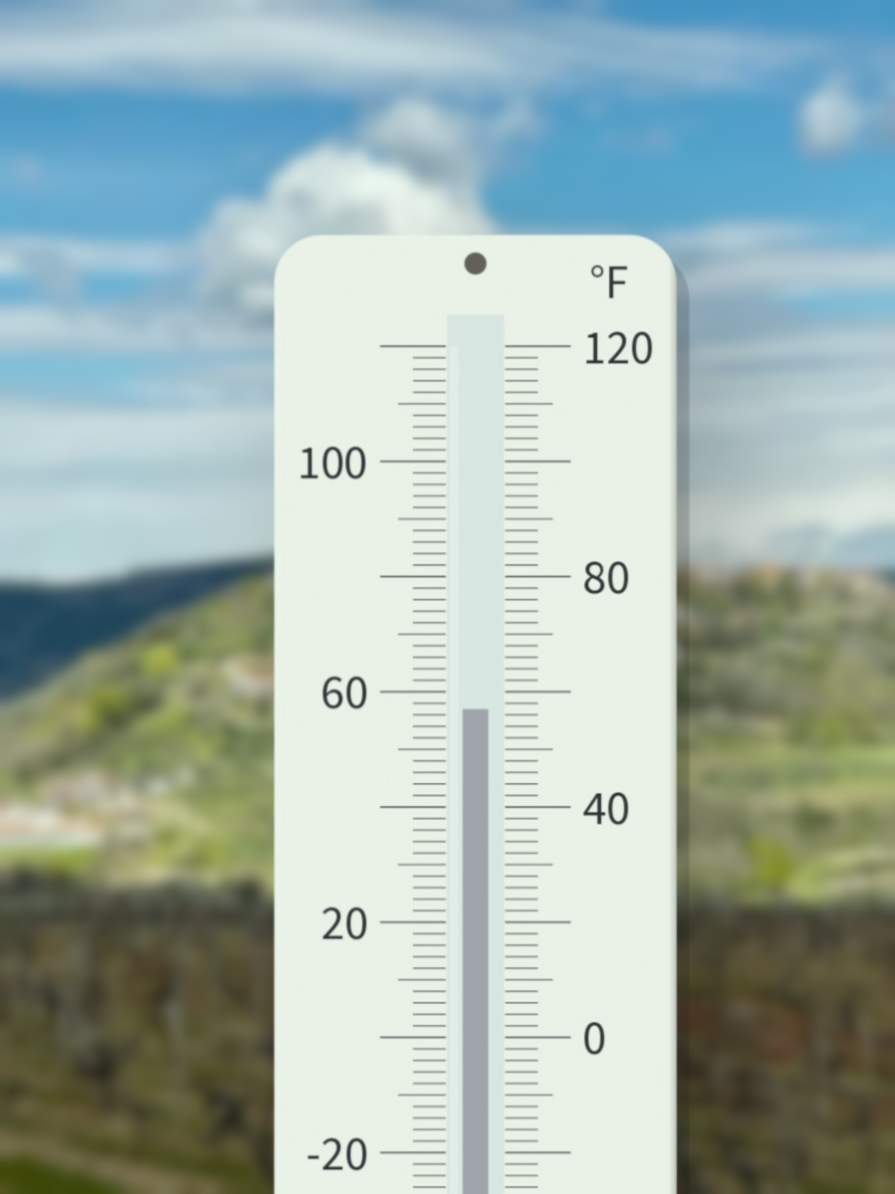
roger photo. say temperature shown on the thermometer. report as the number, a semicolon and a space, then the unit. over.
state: 57; °F
